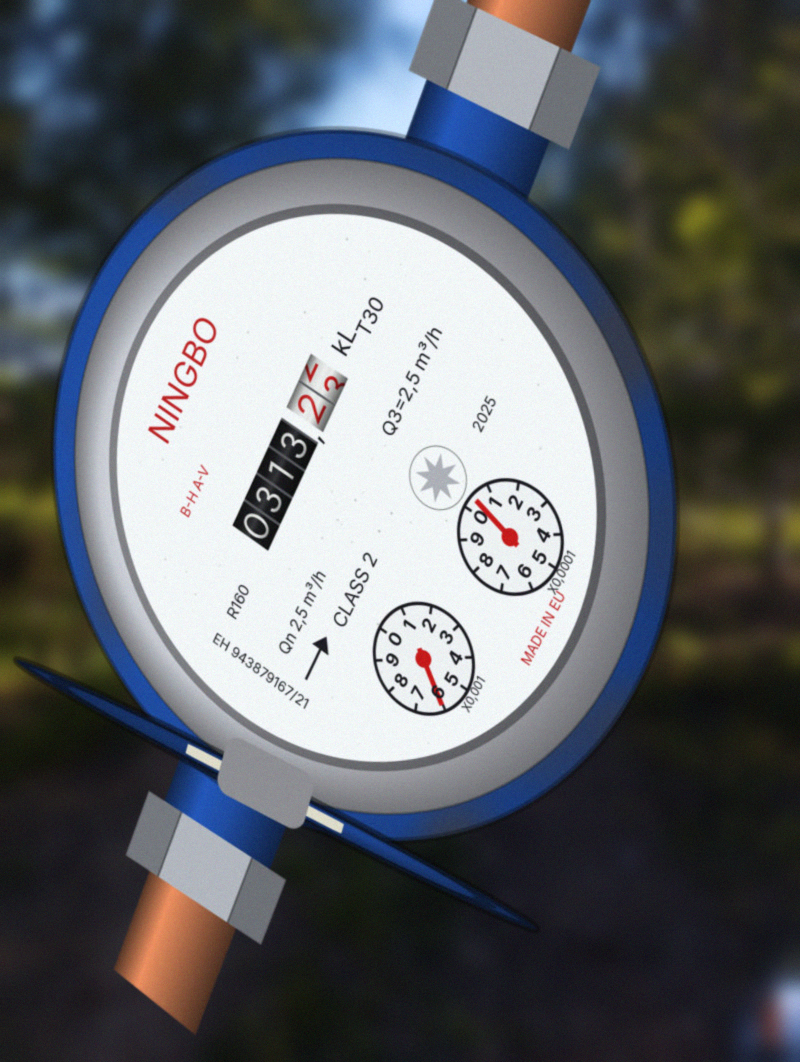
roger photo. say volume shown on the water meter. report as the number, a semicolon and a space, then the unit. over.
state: 313.2260; kL
